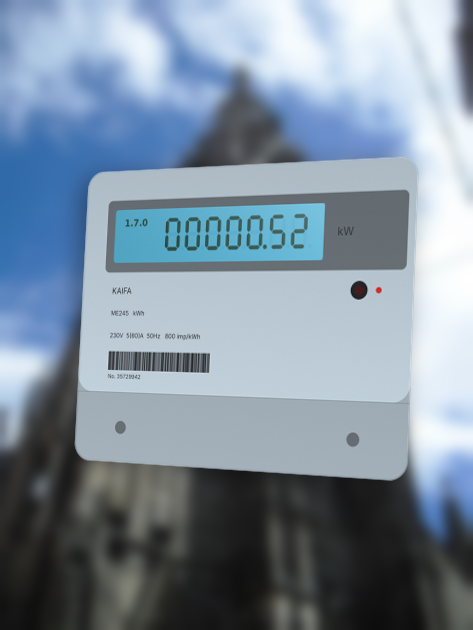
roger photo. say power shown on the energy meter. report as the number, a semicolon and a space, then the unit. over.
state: 0.52; kW
